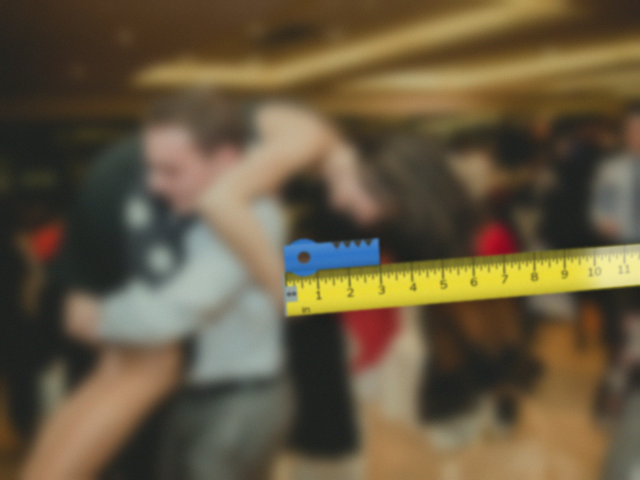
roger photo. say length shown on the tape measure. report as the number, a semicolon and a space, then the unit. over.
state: 3; in
